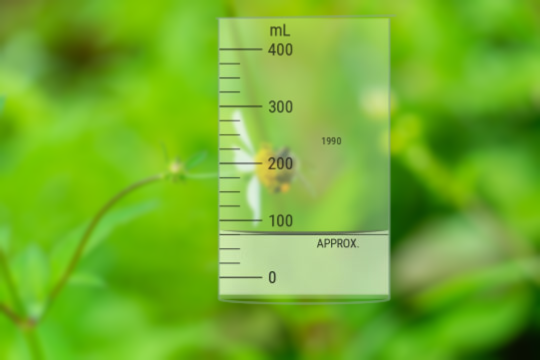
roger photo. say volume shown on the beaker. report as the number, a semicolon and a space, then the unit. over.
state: 75; mL
